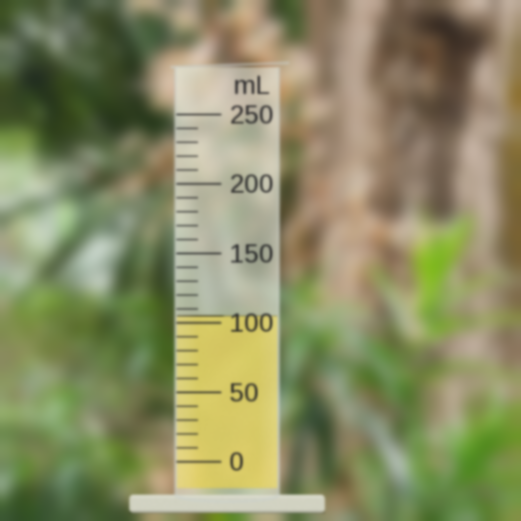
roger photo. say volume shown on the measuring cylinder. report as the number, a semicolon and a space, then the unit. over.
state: 105; mL
